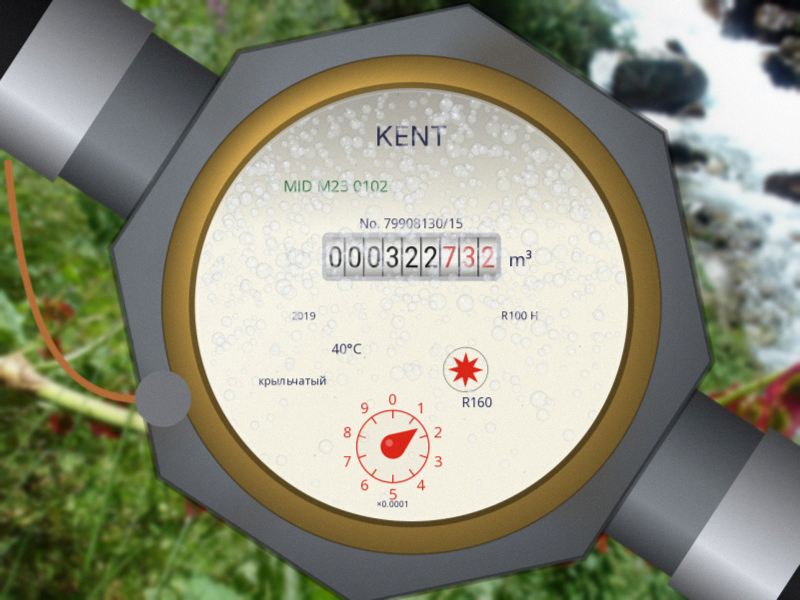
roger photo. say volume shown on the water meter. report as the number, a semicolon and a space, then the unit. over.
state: 322.7321; m³
